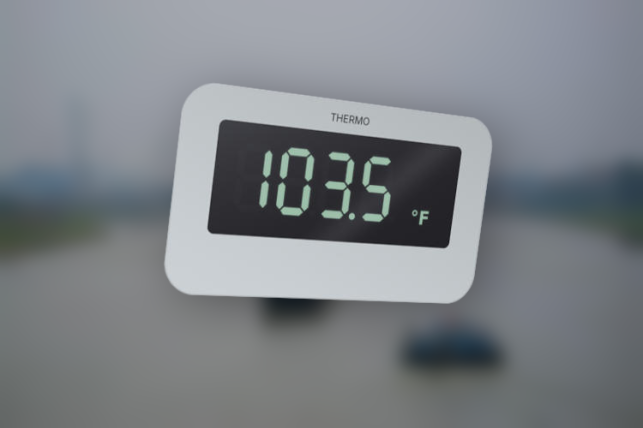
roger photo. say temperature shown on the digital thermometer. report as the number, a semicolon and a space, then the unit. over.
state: 103.5; °F
